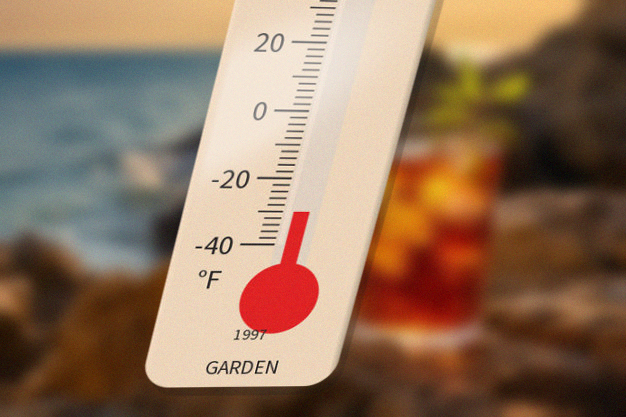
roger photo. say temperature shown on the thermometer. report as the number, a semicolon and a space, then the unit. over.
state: -30; °F
